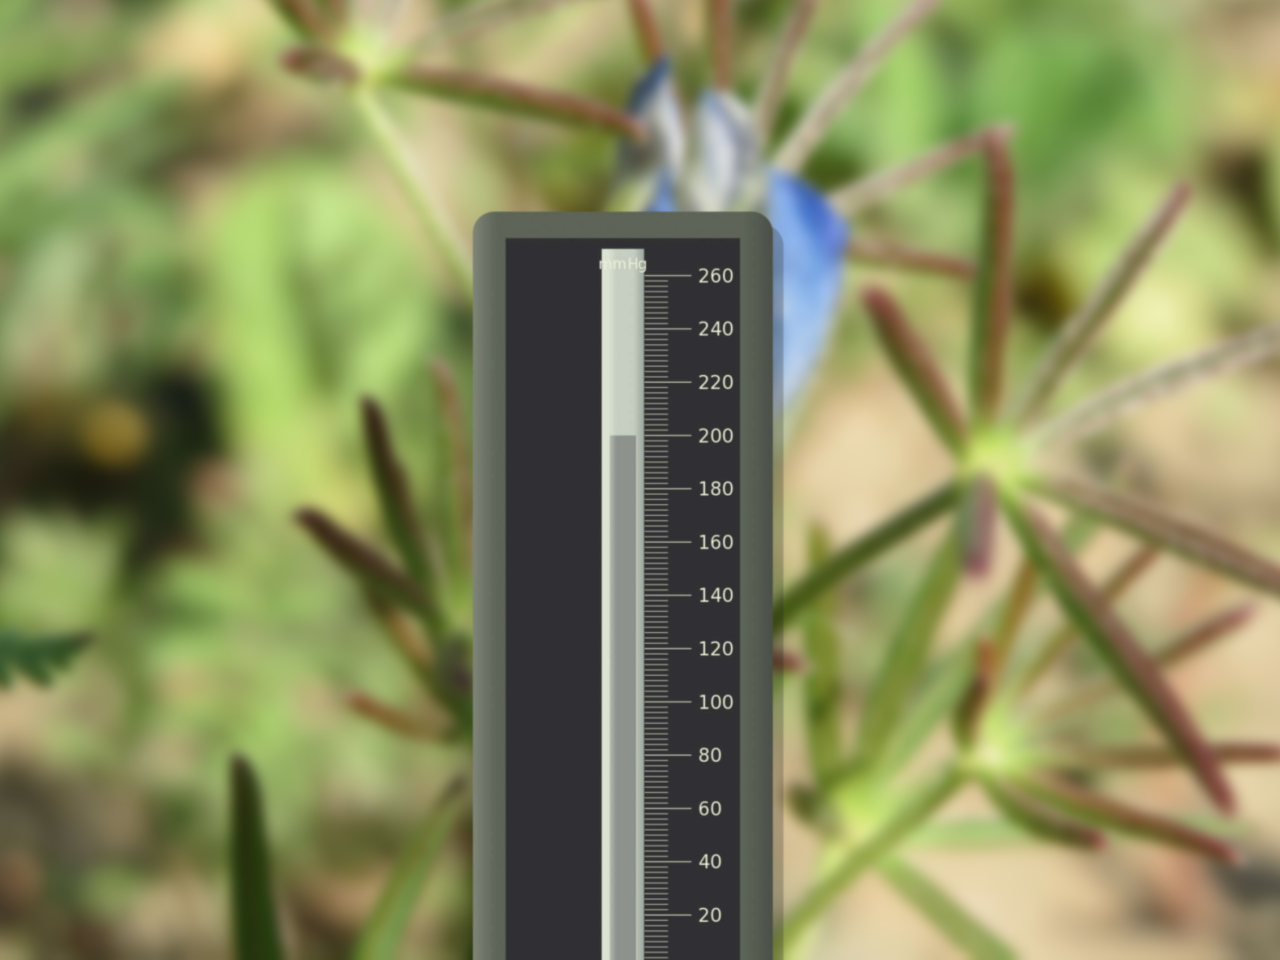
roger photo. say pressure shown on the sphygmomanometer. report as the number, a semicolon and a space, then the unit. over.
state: 200; mmHg
